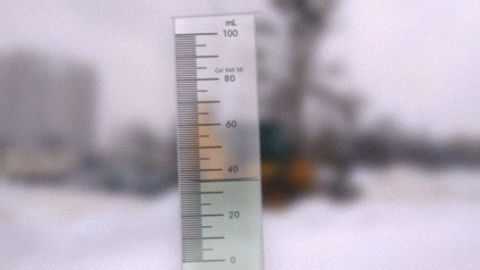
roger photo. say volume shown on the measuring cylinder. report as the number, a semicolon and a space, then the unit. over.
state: 35; mL
